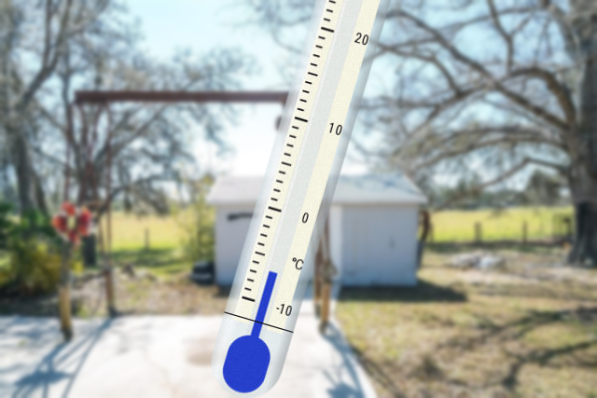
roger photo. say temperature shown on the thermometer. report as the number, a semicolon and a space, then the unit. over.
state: -6.5; °C
